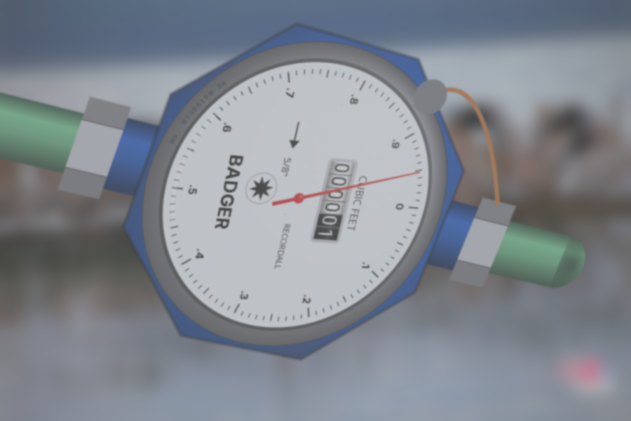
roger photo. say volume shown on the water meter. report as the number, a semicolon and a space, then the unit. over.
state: 0.95; ft³
